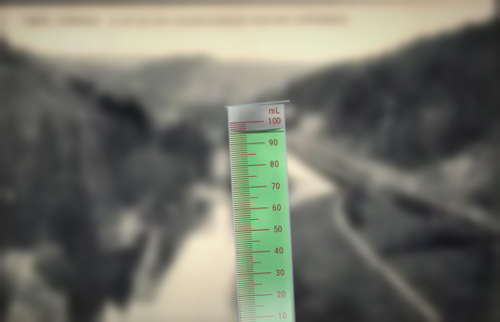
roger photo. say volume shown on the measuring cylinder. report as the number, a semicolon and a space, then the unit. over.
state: 95; mL
